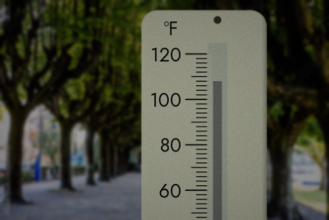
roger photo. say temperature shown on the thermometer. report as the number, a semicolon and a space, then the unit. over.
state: 108; °F
